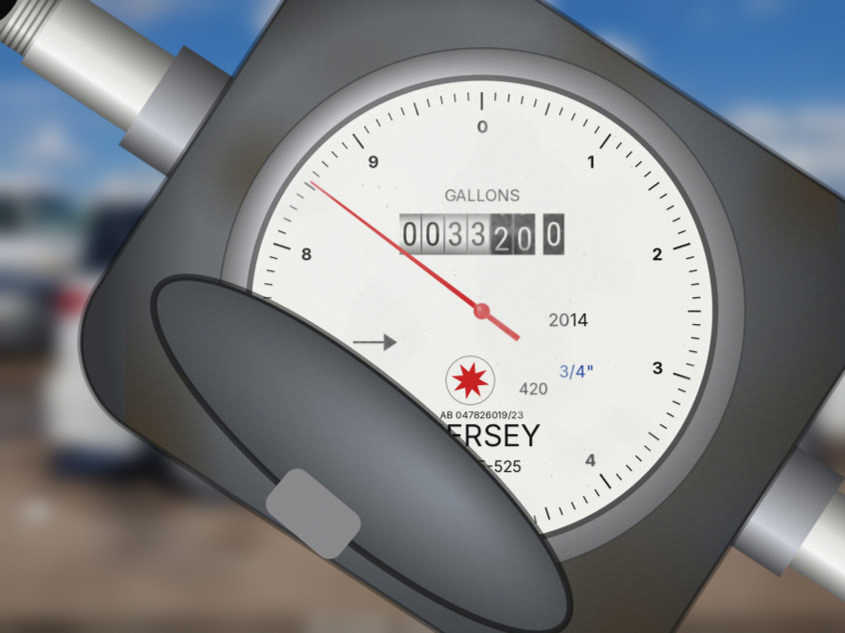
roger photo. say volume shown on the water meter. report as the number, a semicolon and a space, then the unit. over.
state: 33198.5; gal
